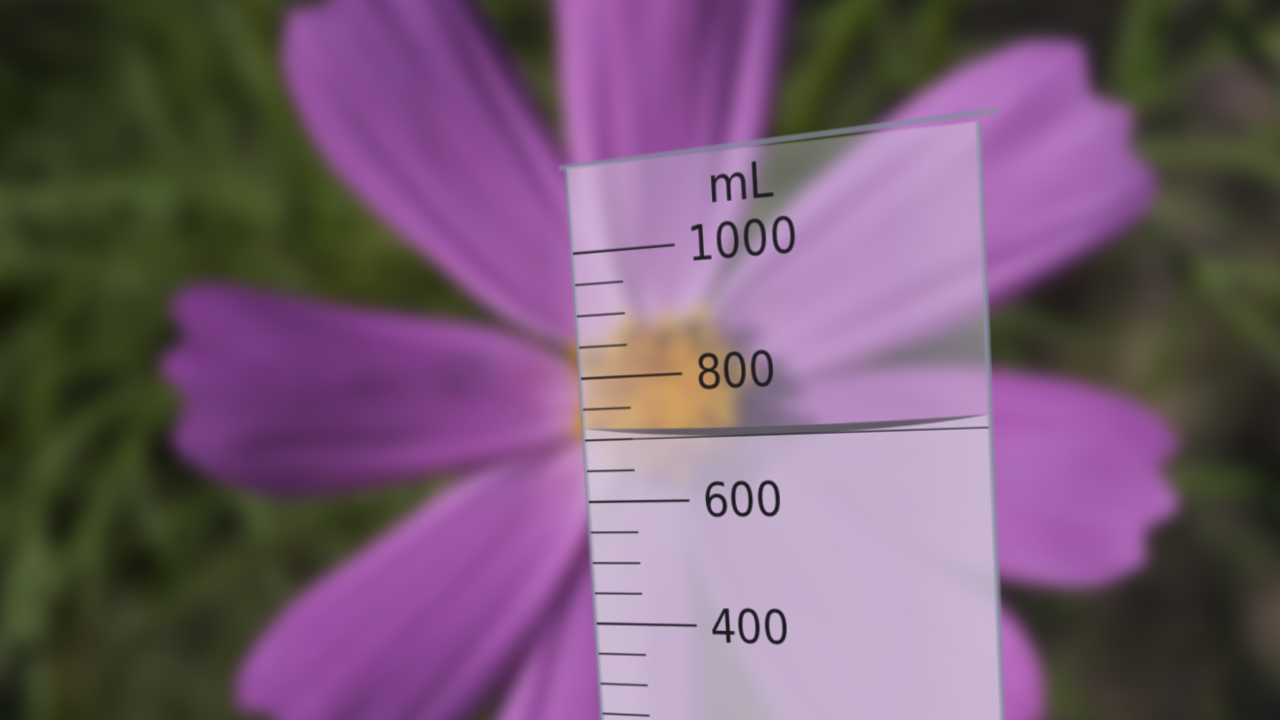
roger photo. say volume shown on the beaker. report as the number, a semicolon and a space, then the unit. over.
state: 700; mL
